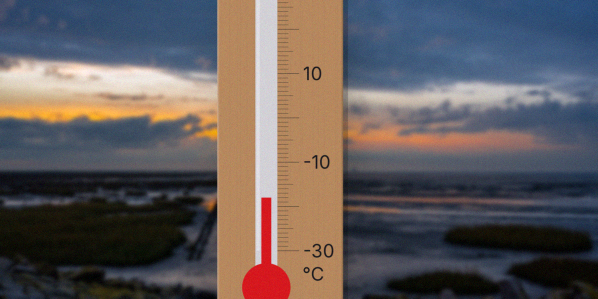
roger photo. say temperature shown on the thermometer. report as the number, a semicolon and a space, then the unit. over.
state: -18; °C
